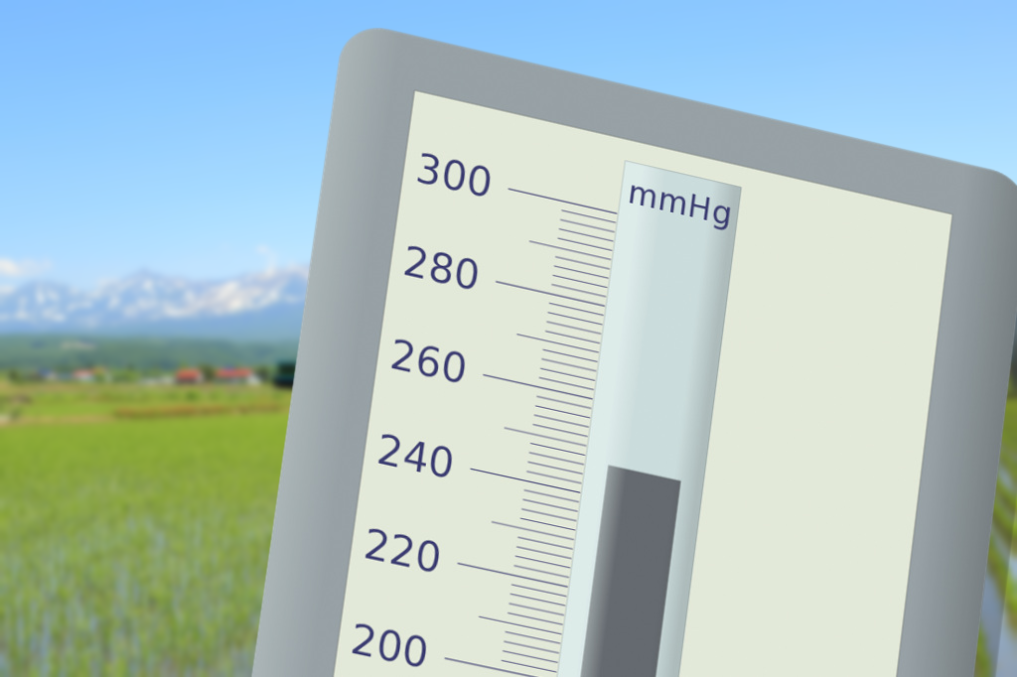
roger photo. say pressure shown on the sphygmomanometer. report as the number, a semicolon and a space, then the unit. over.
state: 247; mmHg
